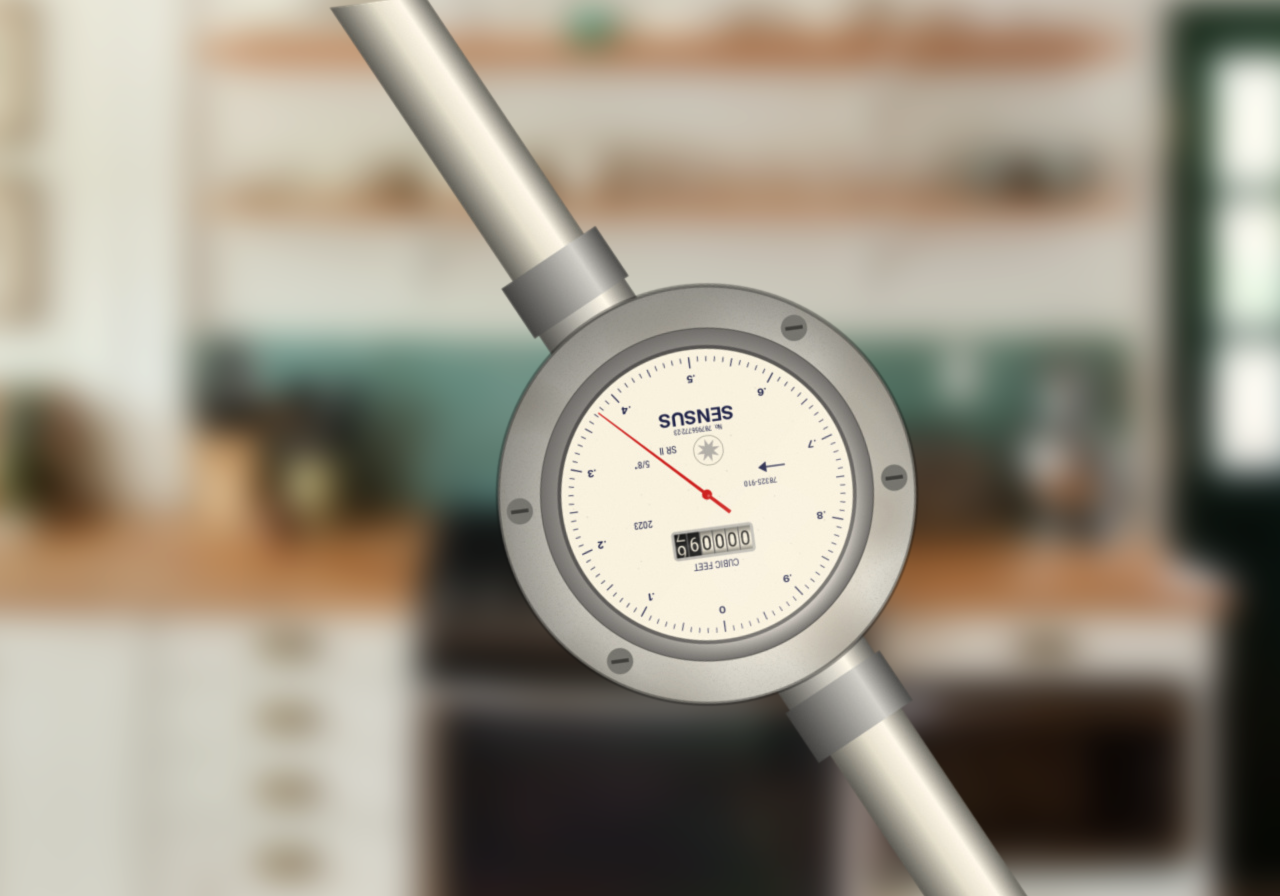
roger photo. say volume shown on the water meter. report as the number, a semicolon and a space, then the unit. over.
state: 96.37; ft³
